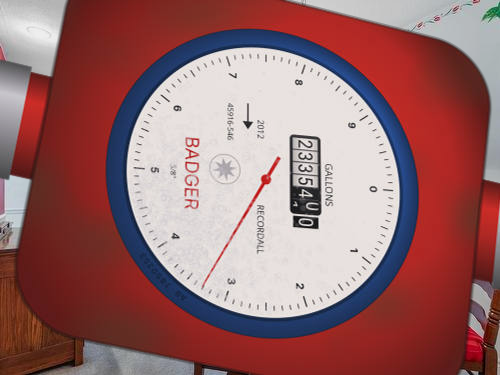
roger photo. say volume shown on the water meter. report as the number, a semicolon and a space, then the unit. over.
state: 2335403.3; gal
